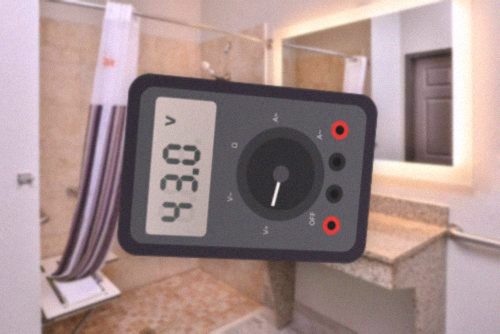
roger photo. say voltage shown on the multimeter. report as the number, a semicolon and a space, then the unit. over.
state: 43.0; V
